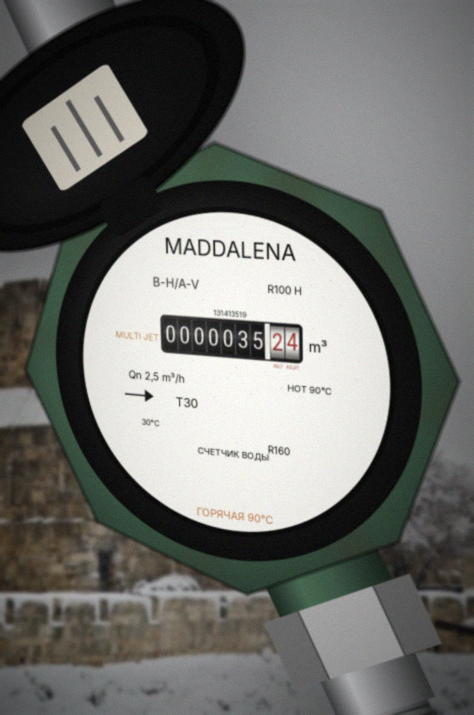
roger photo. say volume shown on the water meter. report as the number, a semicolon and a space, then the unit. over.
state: 35.24; m³
